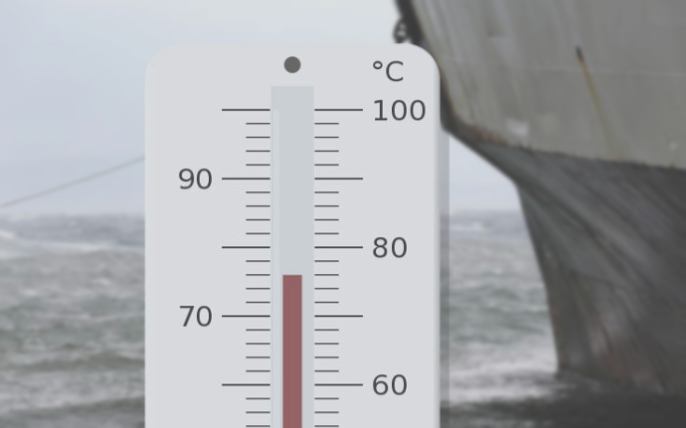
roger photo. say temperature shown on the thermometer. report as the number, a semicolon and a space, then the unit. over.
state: 76; °C
